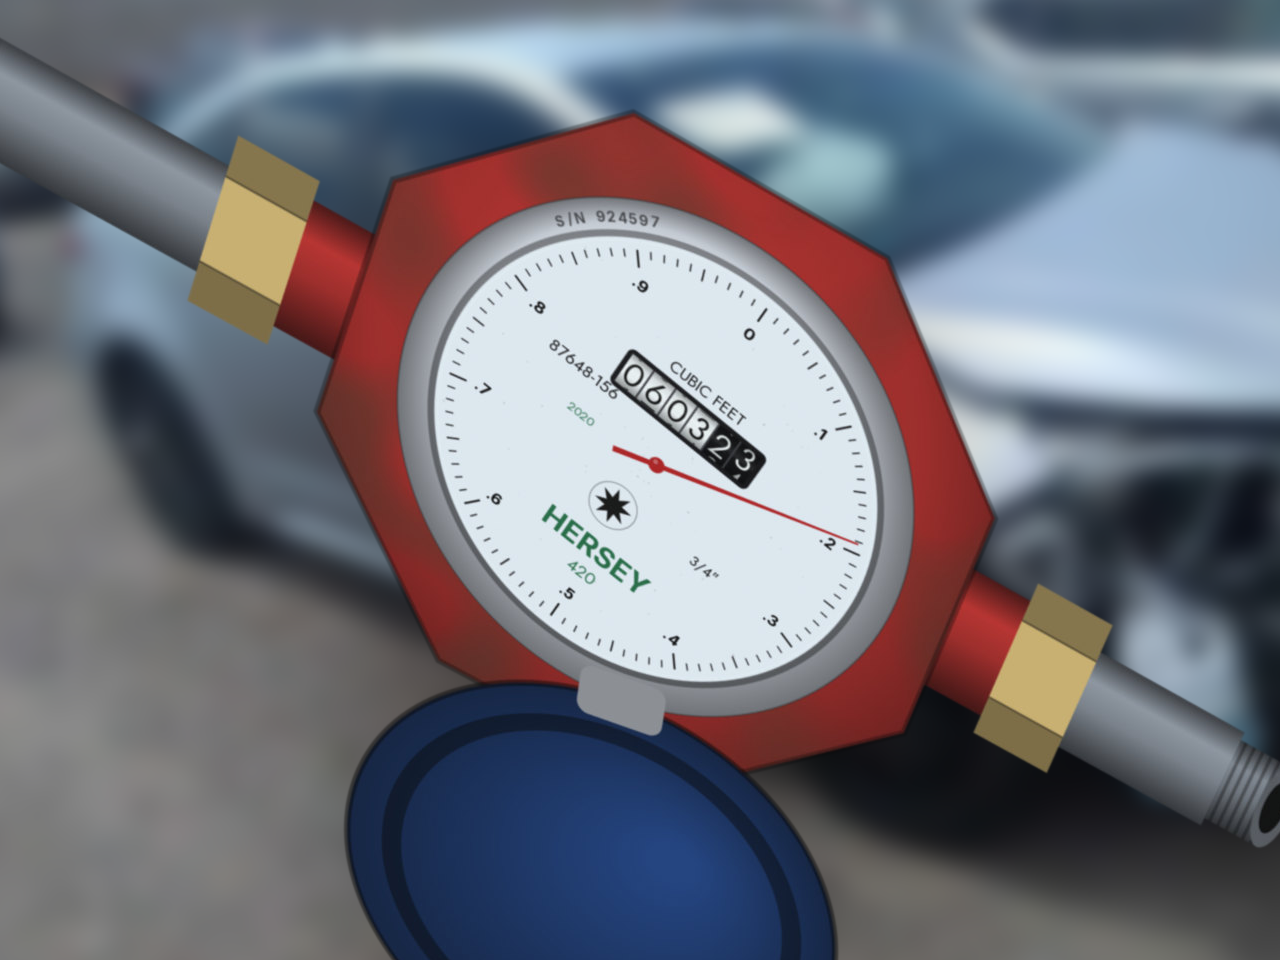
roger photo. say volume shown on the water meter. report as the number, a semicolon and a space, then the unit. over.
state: 60323.19; ft³
